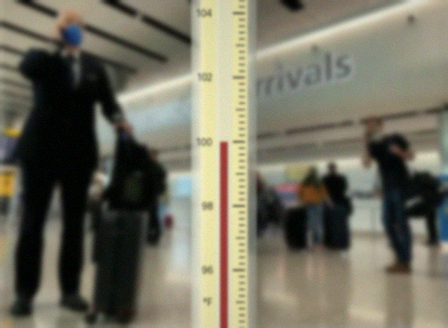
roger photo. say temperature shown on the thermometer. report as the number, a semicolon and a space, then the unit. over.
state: 100; °F
